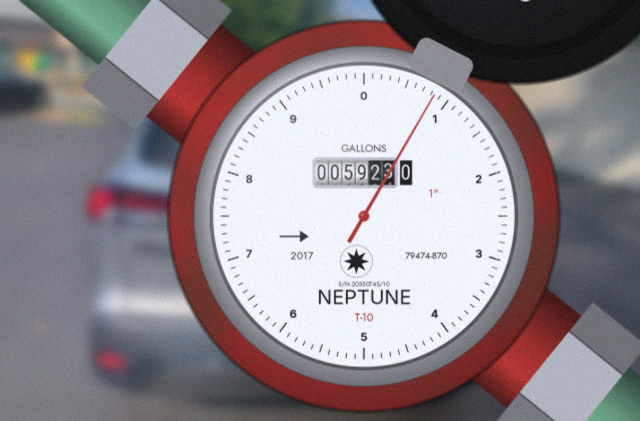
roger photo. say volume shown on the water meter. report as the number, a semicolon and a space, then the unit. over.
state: 59230.8; gal
